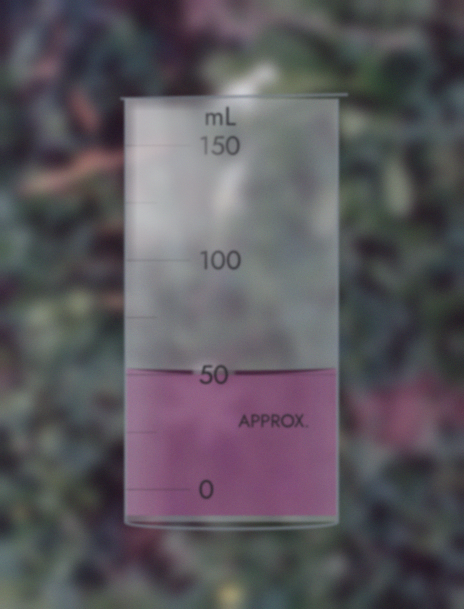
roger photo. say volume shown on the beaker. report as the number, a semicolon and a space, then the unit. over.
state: 50; mL
